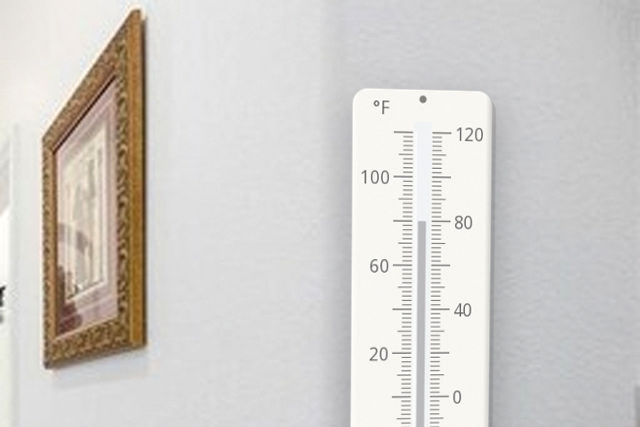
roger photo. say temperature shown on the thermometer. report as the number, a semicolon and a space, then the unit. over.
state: 80; °F
